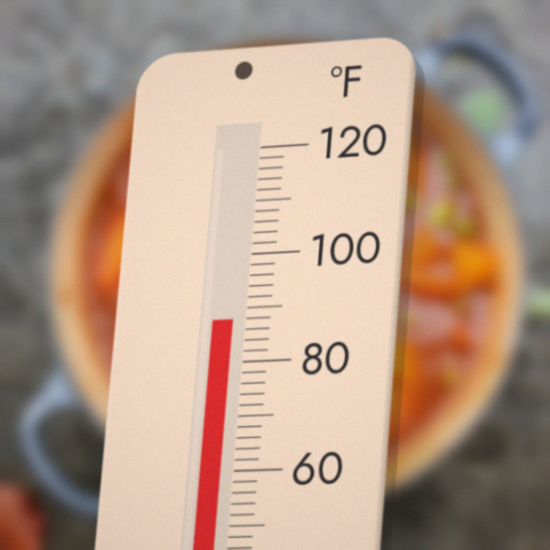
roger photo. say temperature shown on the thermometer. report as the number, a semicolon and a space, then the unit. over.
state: 88; °F
